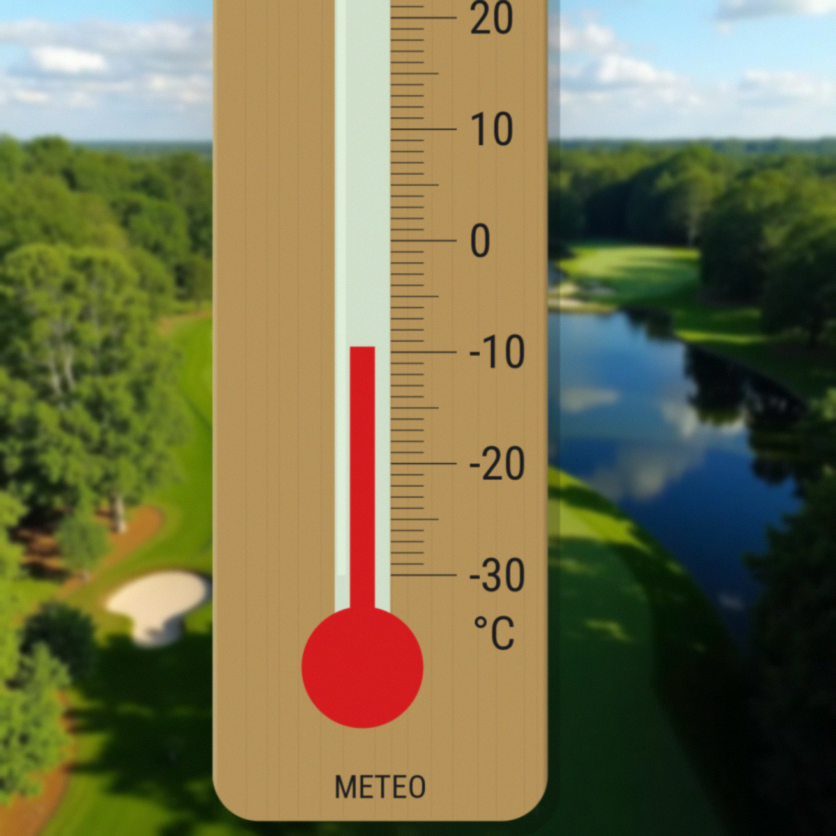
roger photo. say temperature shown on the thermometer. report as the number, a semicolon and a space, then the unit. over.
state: -9.5; °C
